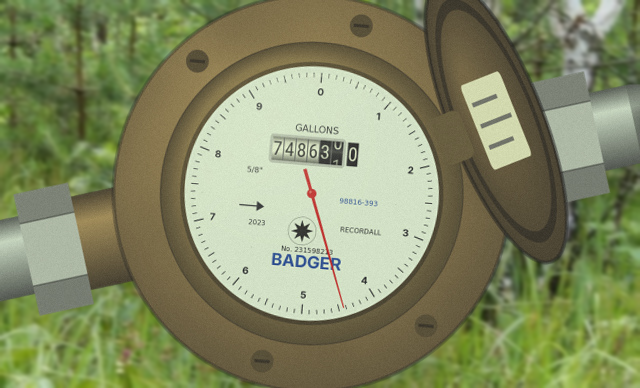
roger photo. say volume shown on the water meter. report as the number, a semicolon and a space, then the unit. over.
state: 7486304.4; gal
